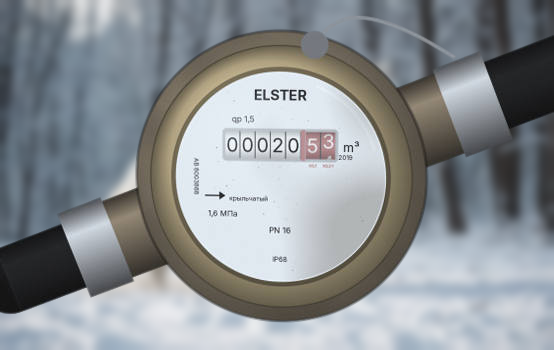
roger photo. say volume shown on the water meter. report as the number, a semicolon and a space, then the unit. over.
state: 20.53; m³
